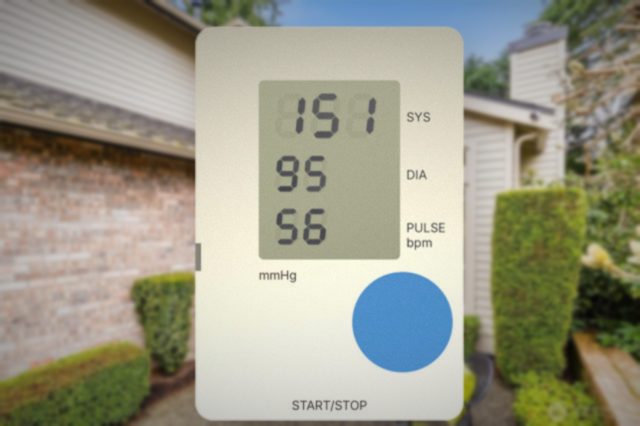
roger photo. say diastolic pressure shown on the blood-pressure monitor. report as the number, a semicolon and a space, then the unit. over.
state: 95; mmHg
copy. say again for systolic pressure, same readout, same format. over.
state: 151; mmHg
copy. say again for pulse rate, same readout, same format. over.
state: 56; bpm
